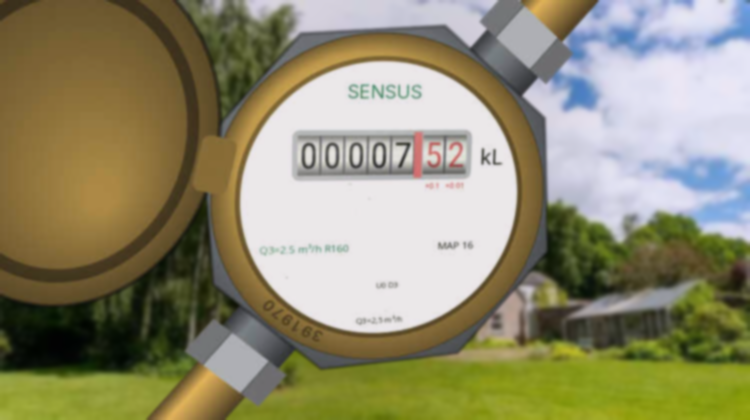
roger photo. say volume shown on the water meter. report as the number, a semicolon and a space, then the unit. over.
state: 7.52; kL
